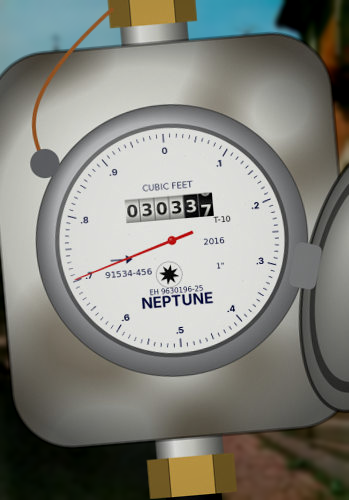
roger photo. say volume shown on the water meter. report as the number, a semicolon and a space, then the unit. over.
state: 30336.70; ft³
